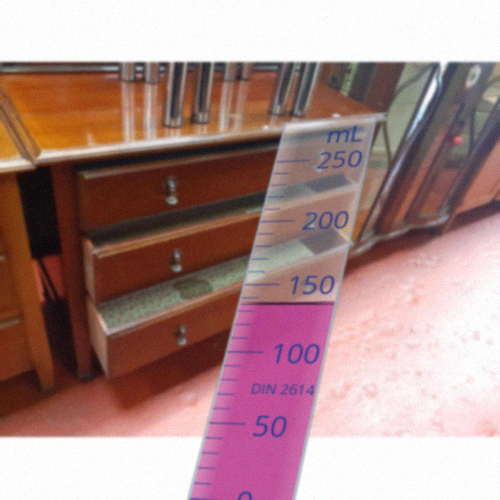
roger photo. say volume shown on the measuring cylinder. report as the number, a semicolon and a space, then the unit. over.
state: 135; mL
